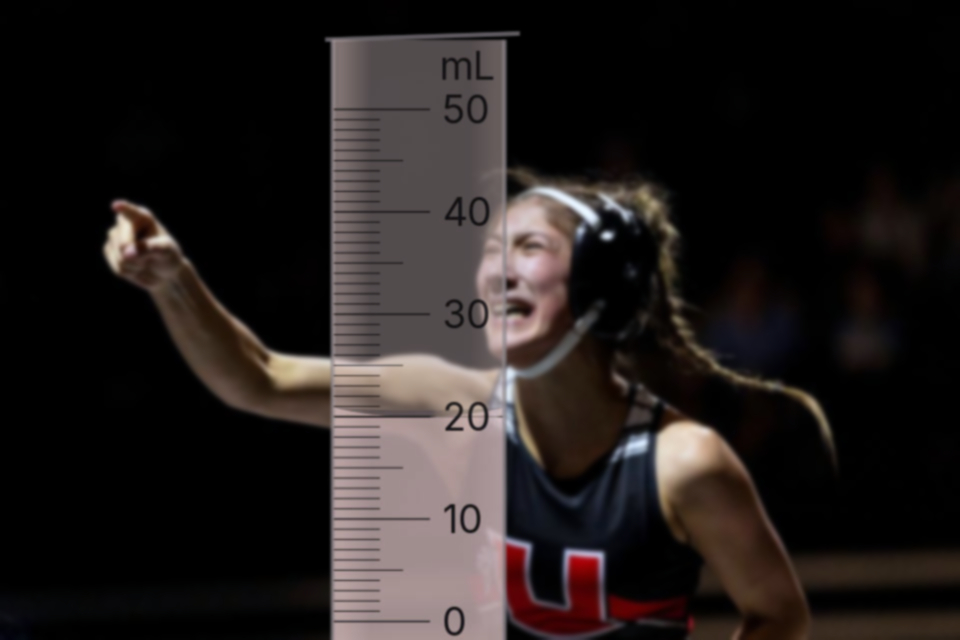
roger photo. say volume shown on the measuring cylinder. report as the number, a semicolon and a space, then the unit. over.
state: 20; mL
